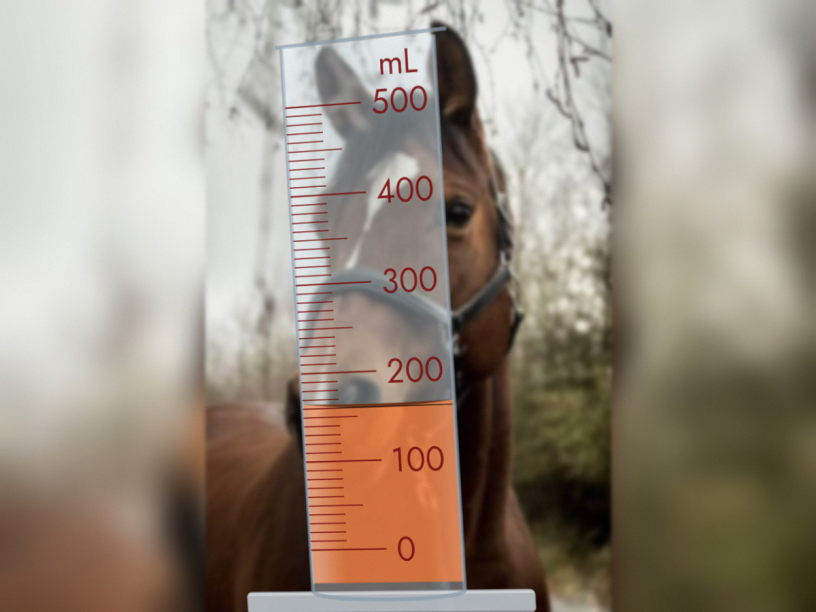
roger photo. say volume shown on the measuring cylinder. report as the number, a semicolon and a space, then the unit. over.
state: 160; mL
